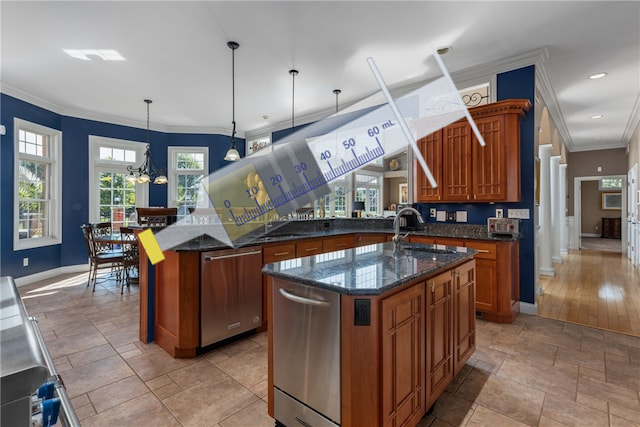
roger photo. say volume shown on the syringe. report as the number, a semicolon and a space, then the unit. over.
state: 15; mL
